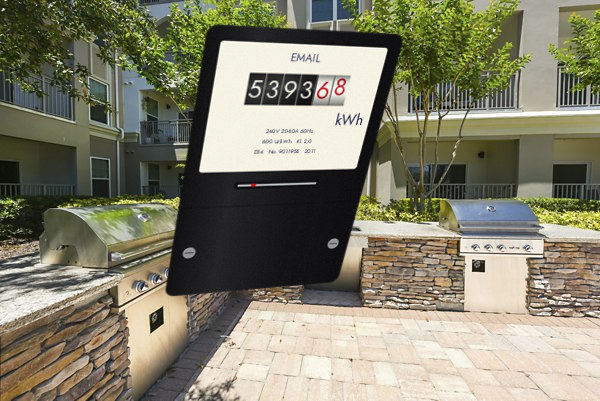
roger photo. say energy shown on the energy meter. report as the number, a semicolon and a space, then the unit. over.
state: 5393.68; kWh
